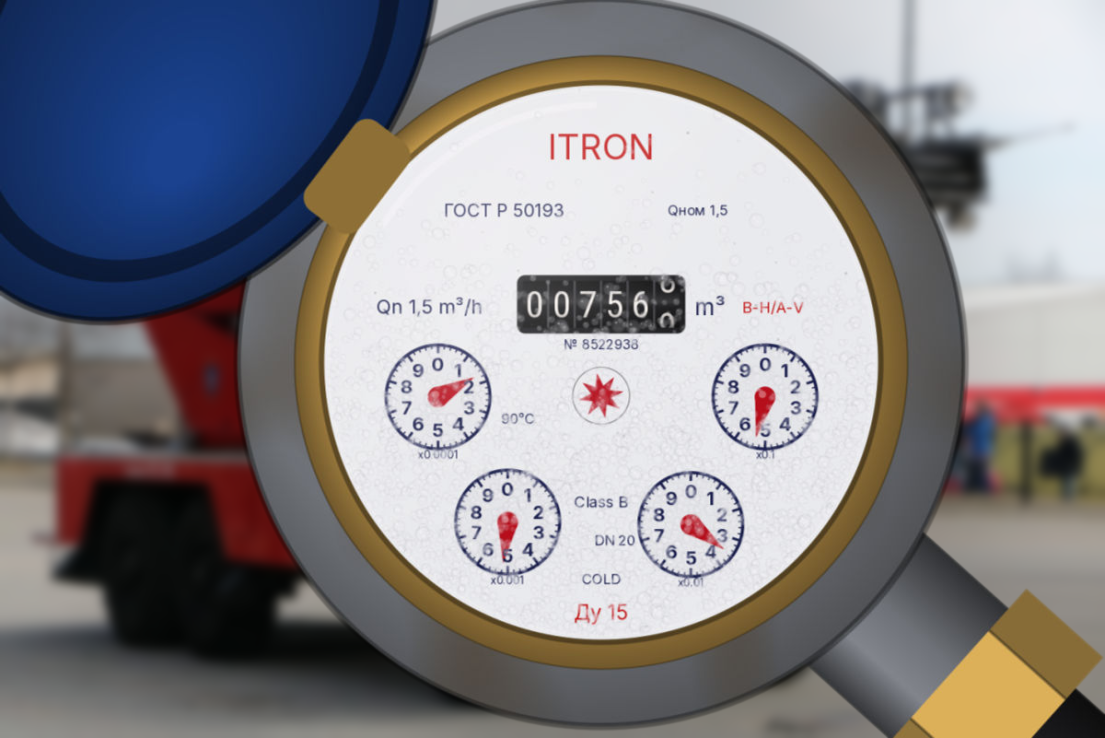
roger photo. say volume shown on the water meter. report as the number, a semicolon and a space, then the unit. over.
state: 7568.5351; m³
